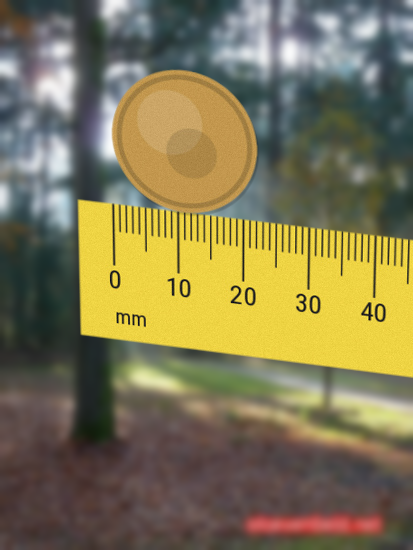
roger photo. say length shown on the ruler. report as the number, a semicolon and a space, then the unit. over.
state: 22; mm
